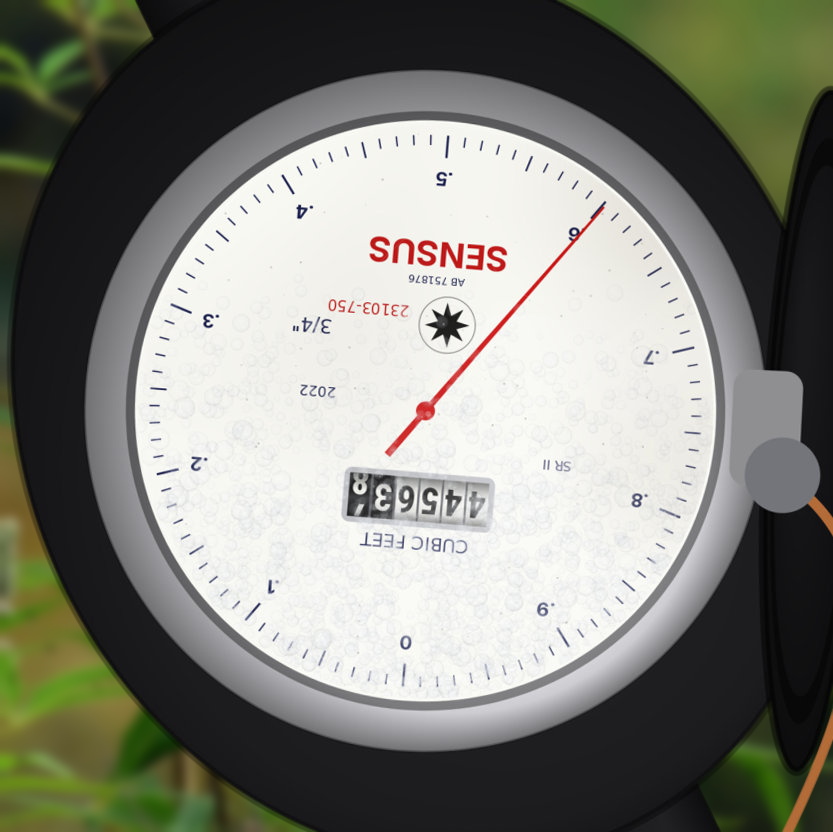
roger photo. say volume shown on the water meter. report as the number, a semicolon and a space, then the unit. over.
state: 445637.60; ft³
